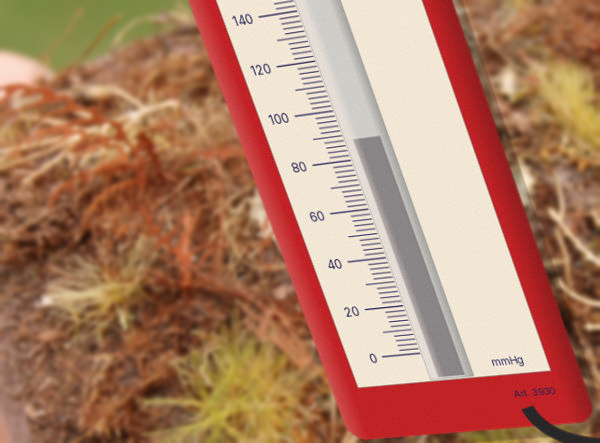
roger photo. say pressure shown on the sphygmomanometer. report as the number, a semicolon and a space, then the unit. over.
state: 88; mmHg
